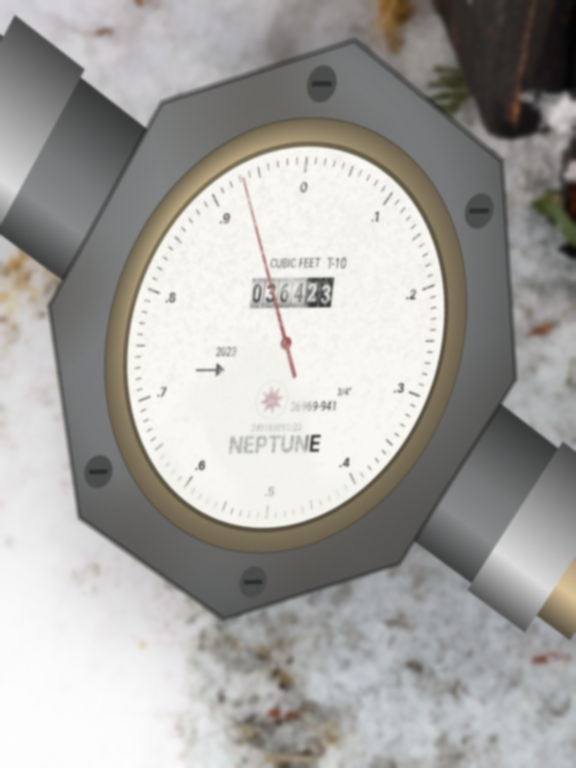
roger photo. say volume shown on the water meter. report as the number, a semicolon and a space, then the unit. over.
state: 36422.93; ft³
